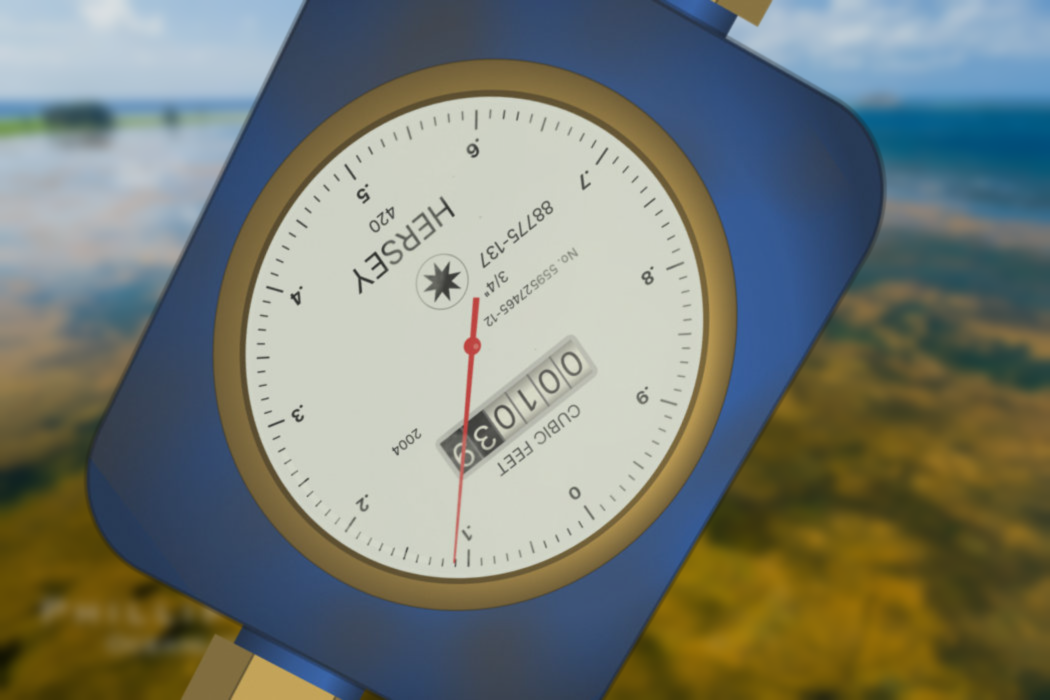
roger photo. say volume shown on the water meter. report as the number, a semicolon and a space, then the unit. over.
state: 1039.11; ft³
